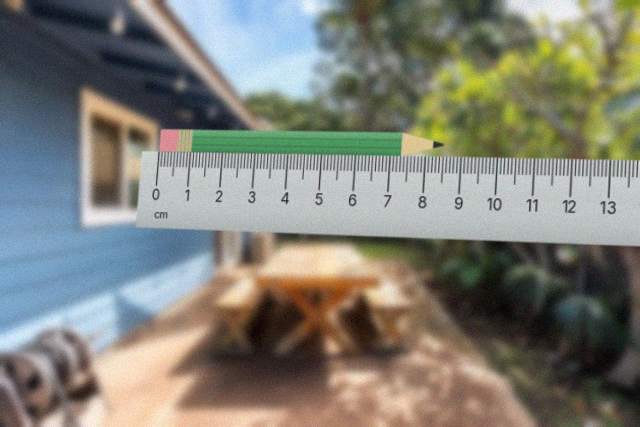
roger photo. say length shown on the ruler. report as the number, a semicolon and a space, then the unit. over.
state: 8.5; cm
